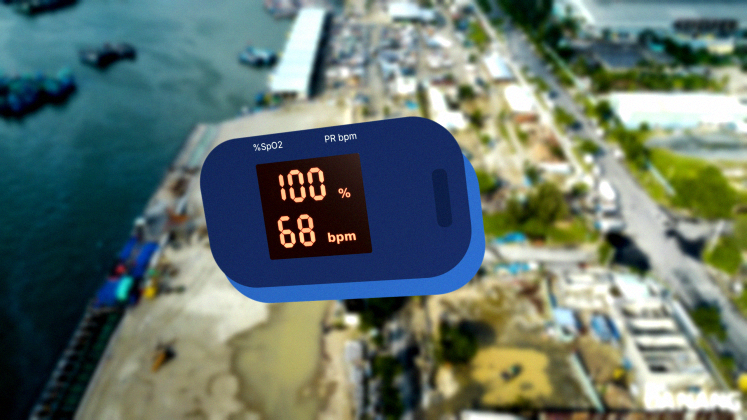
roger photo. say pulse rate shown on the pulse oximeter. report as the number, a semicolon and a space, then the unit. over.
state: 68; bpm
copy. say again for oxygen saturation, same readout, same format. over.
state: 100; %
